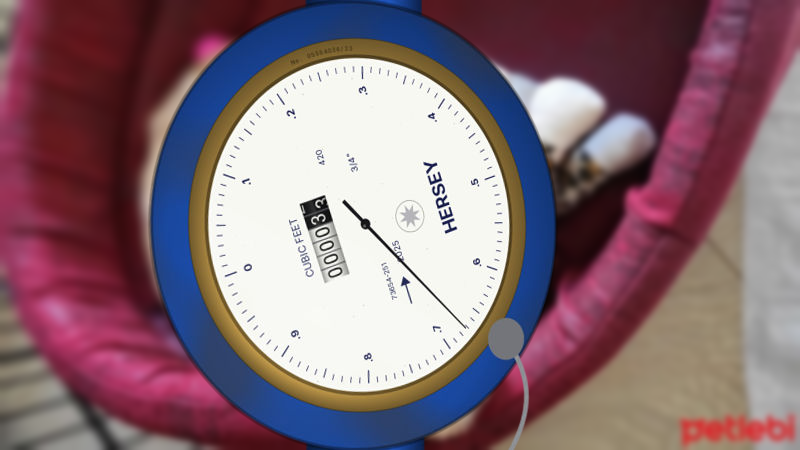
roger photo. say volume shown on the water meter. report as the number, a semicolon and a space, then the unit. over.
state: 32.67; ft³
